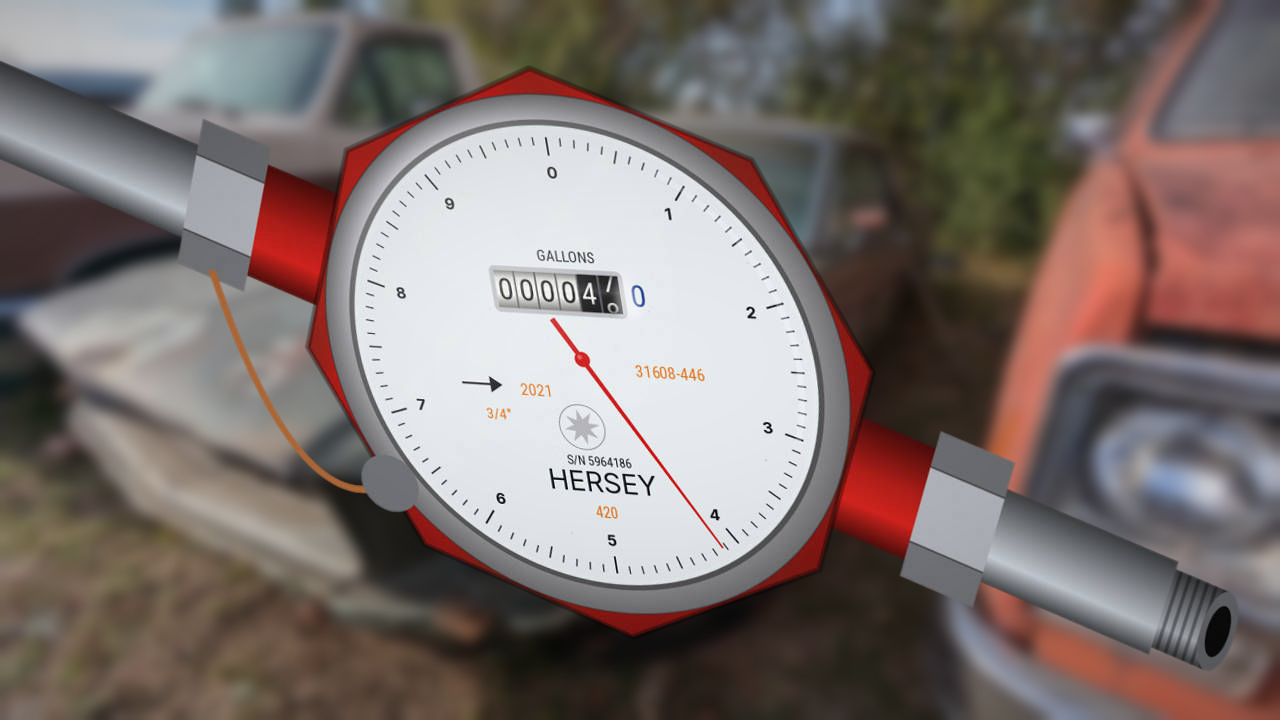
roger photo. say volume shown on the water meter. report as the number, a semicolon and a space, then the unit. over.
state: 474.1; gal
